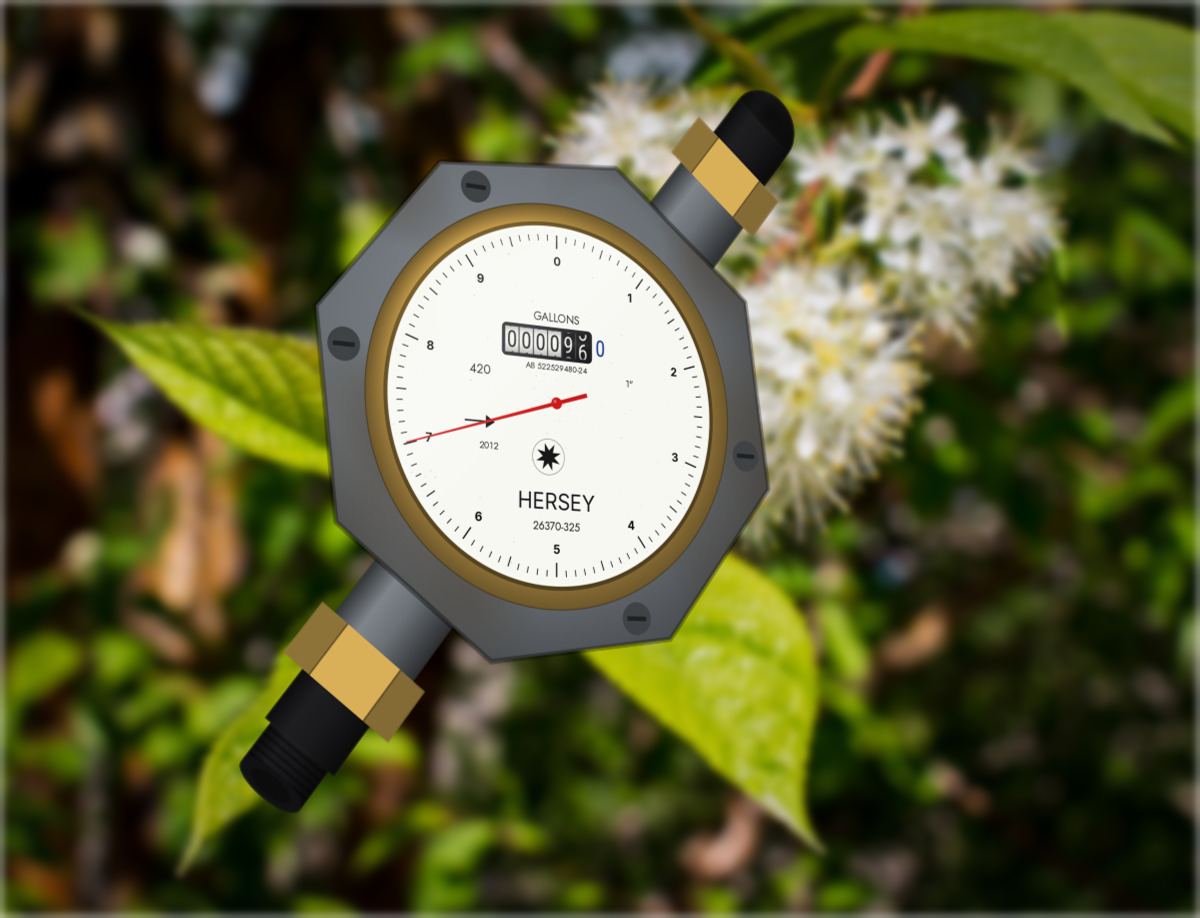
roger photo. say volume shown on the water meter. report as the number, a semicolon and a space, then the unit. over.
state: 957.0; gal
